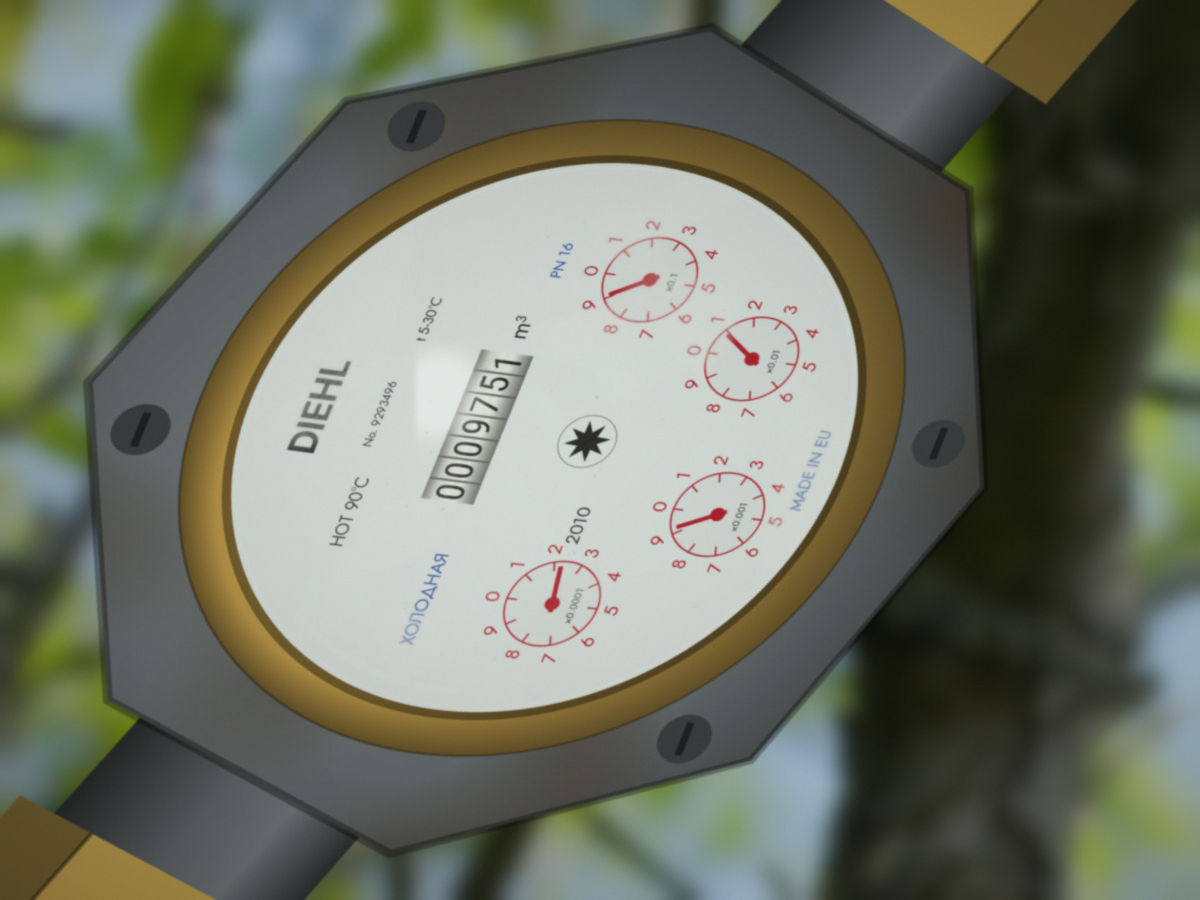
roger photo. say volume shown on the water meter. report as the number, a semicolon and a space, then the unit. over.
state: 9750.9092; m³
